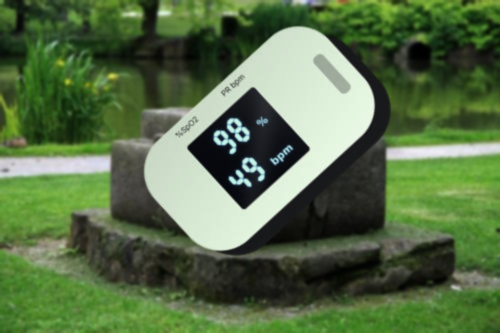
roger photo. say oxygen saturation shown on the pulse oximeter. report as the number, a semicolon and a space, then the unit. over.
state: 98; %
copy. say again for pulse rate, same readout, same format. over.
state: 49; bpm
